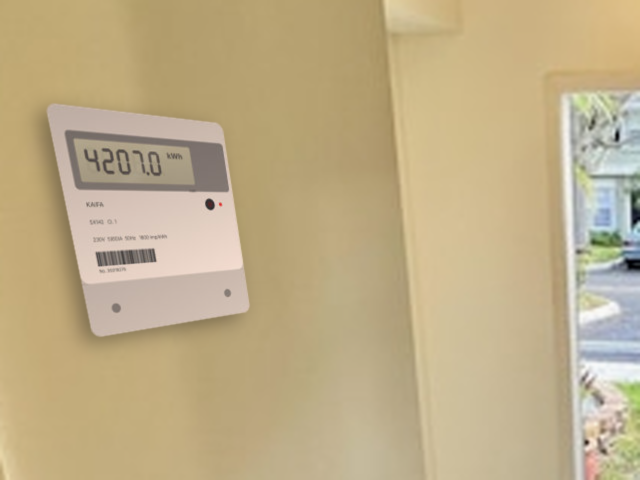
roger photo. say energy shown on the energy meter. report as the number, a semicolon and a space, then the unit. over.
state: 4207.0; kWh
